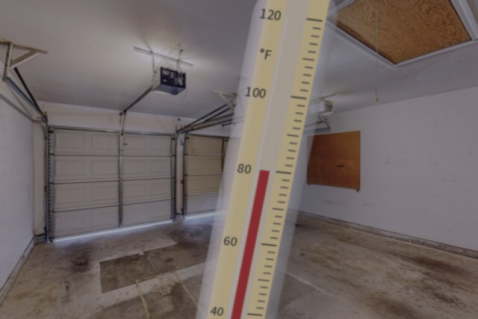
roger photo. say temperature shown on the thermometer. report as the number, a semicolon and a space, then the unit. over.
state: 80; °F
